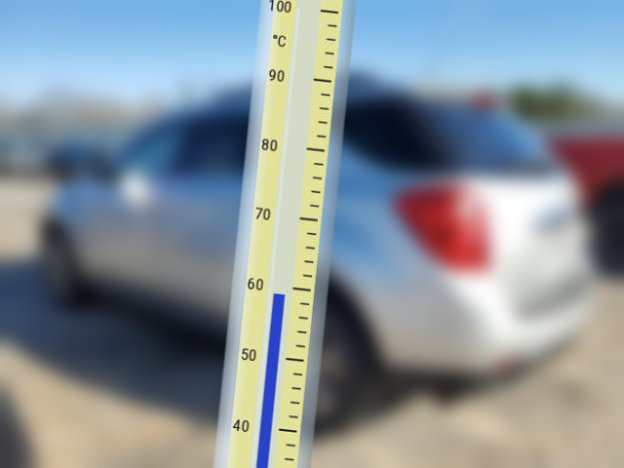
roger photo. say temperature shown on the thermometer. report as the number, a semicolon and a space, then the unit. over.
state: 59; °C
